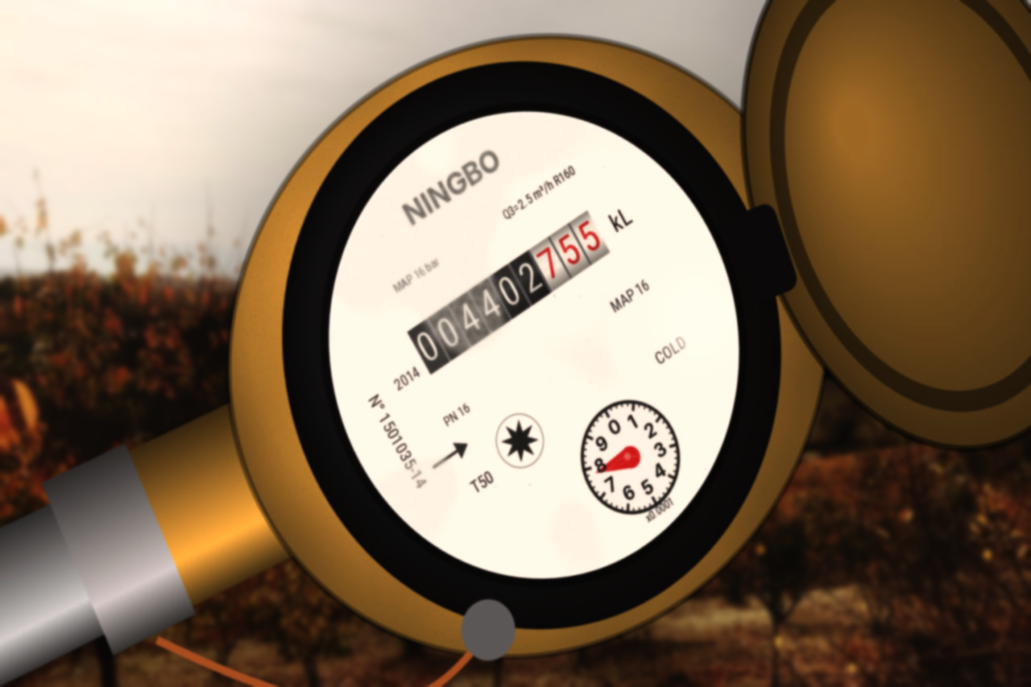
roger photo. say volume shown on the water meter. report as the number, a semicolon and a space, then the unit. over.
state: 4402.7557; kL
